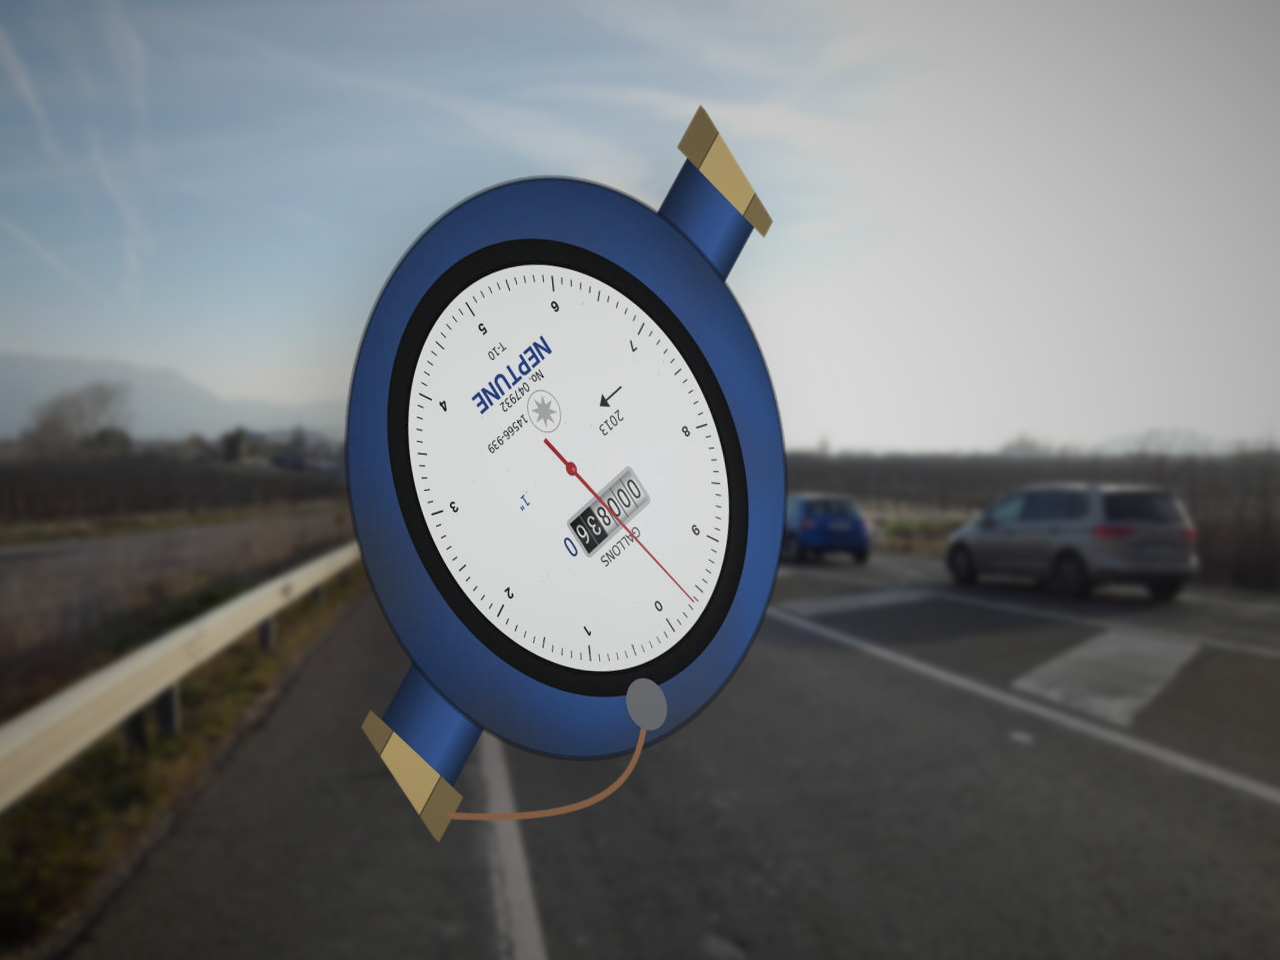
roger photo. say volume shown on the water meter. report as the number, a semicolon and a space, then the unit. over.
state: 8359.6; gal
